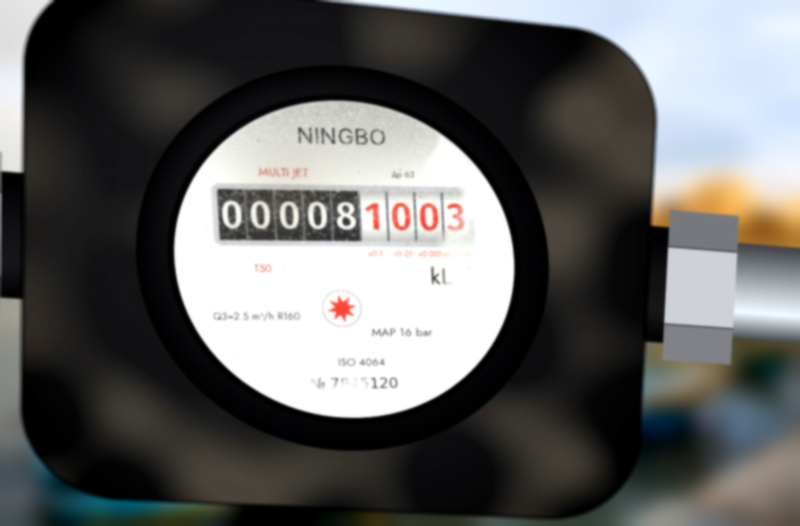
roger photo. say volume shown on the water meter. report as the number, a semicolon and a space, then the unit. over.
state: 8.1003; kL
